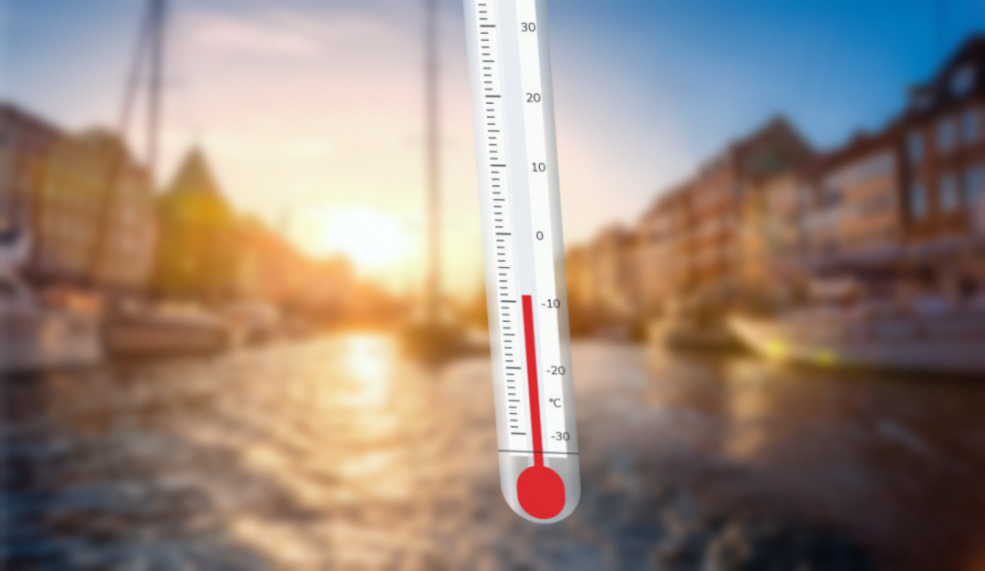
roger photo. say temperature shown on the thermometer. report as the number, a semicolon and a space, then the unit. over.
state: -9; °C
